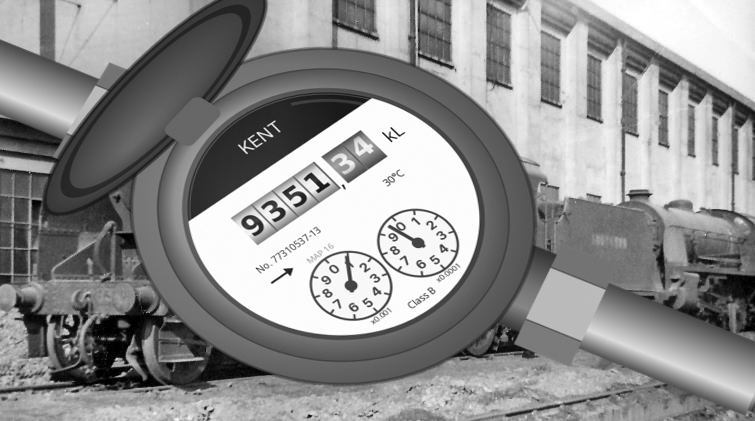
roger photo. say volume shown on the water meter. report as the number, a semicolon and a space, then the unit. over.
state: 9351.3409; kL
